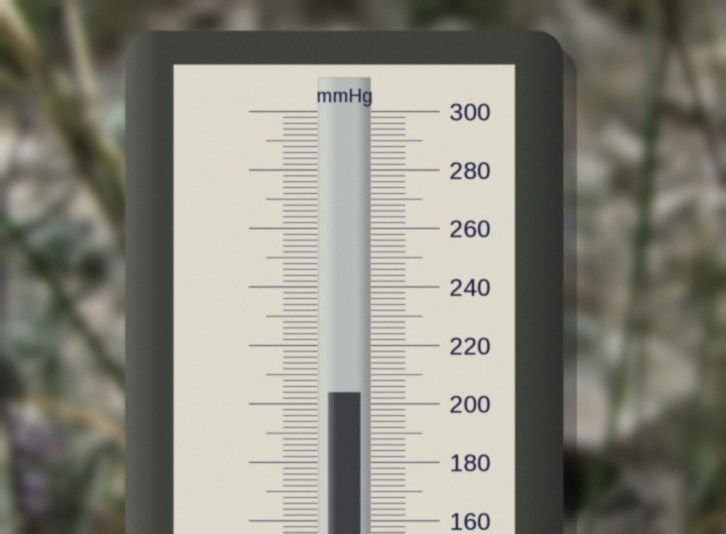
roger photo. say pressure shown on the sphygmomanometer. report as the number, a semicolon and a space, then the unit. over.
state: 204; mmHg
